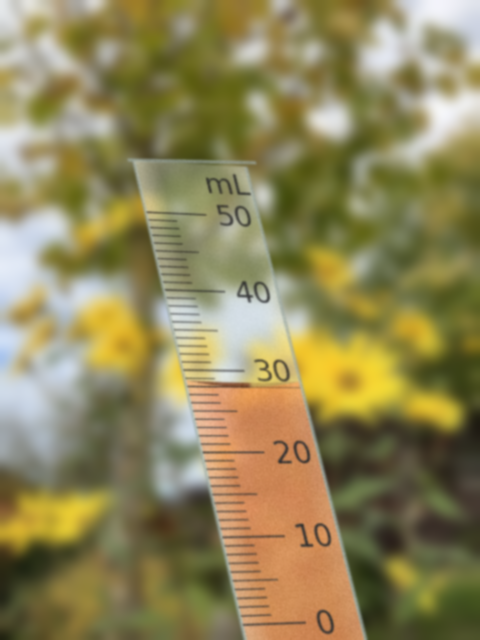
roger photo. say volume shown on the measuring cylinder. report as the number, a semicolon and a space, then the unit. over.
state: 28; mL
